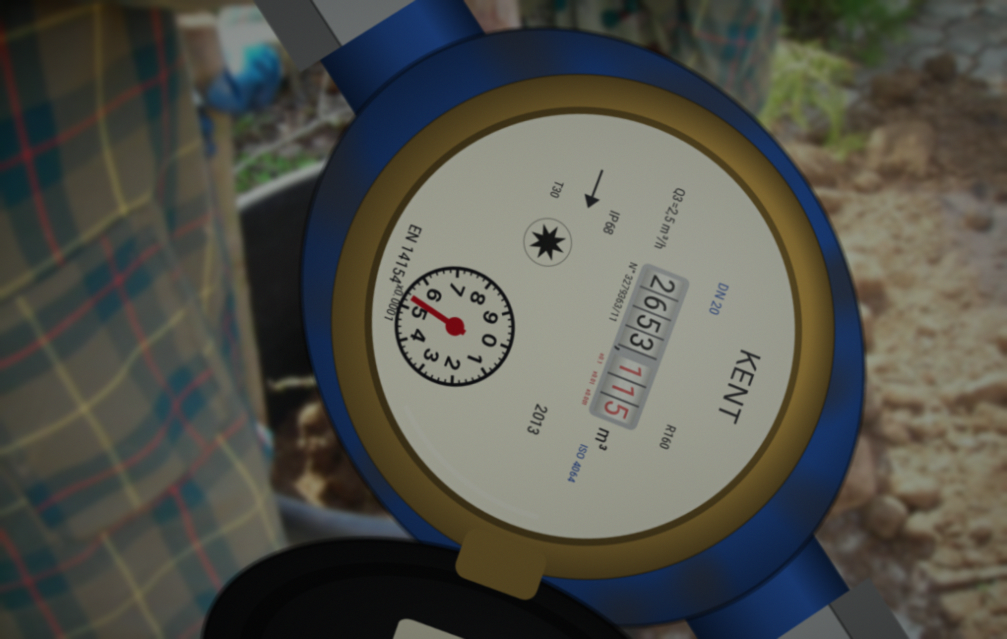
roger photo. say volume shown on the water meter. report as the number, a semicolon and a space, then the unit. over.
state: 2653.1155; m³
